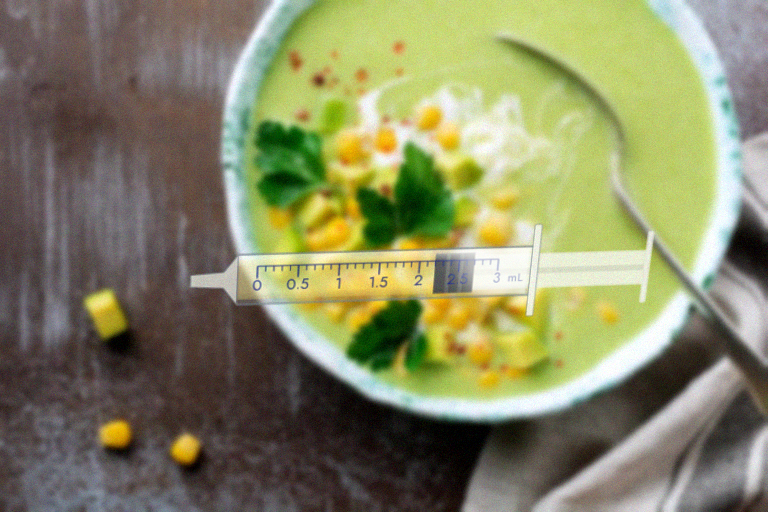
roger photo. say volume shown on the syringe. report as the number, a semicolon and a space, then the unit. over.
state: 2.2; mL
